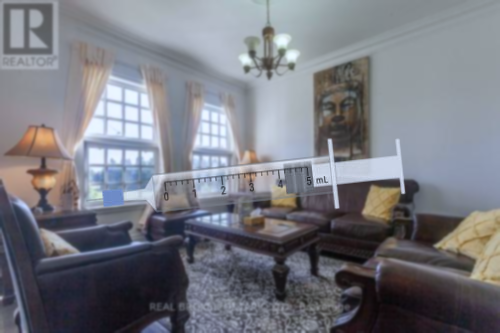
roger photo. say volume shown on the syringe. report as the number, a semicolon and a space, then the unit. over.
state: 4.2; mL
